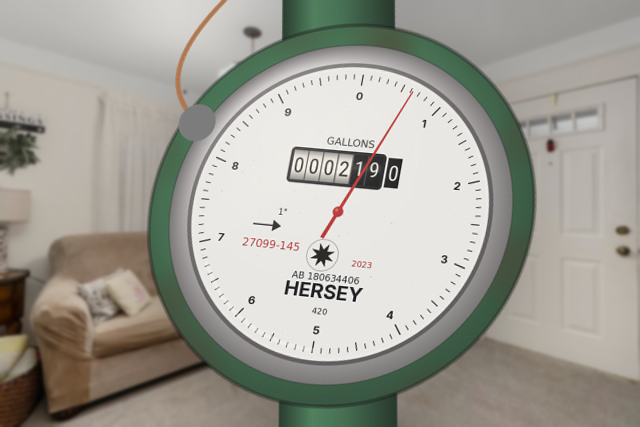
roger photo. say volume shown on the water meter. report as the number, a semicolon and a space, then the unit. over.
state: 2190.6; gal
